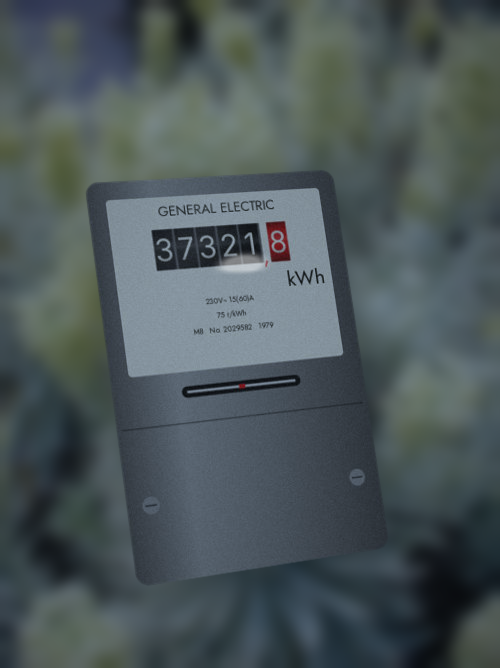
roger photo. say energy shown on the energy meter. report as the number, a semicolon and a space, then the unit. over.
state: 37321.8; kWh
